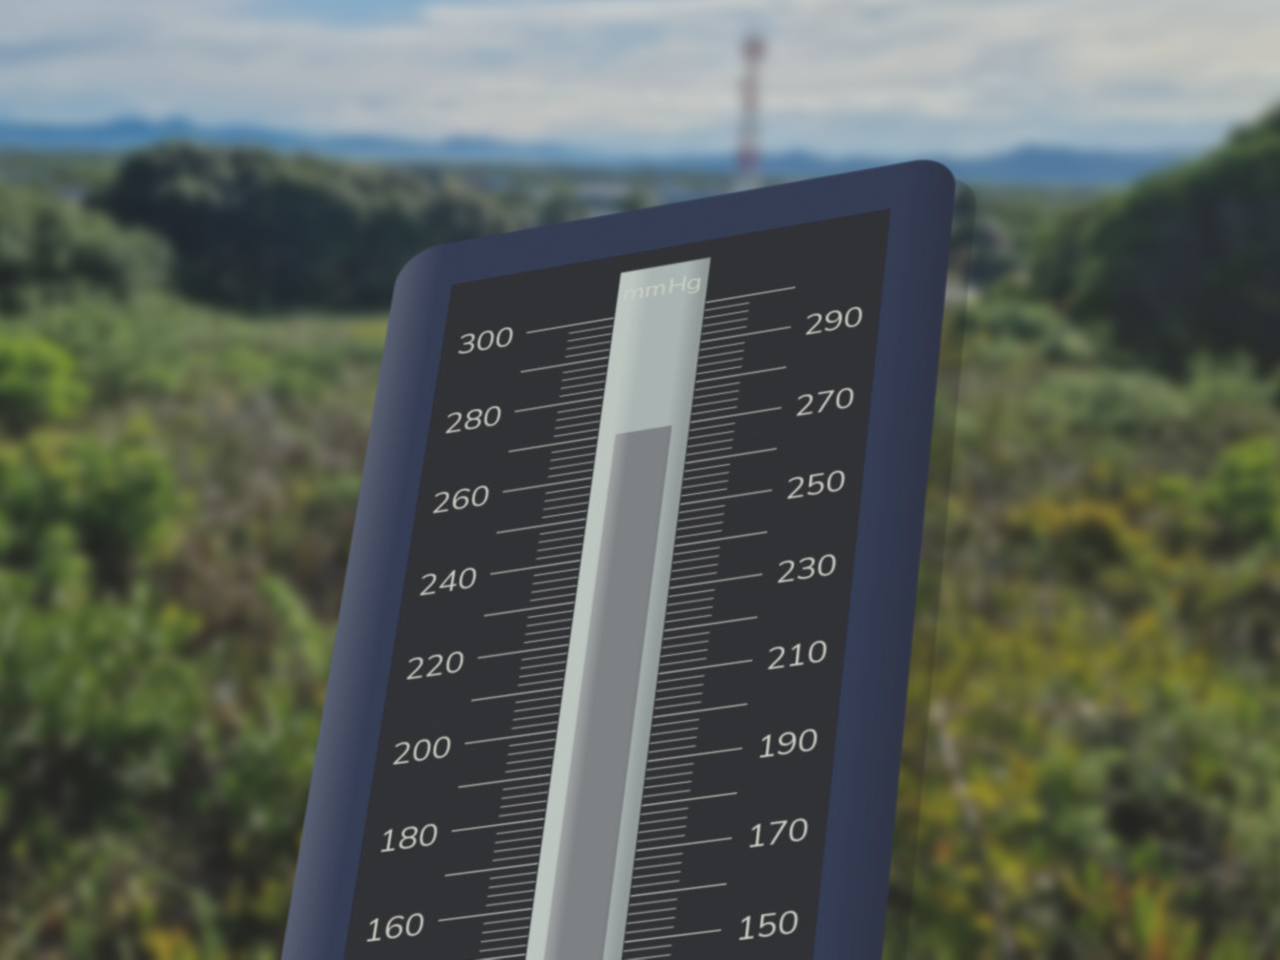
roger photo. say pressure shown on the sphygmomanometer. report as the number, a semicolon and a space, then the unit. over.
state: 270; mmHg
